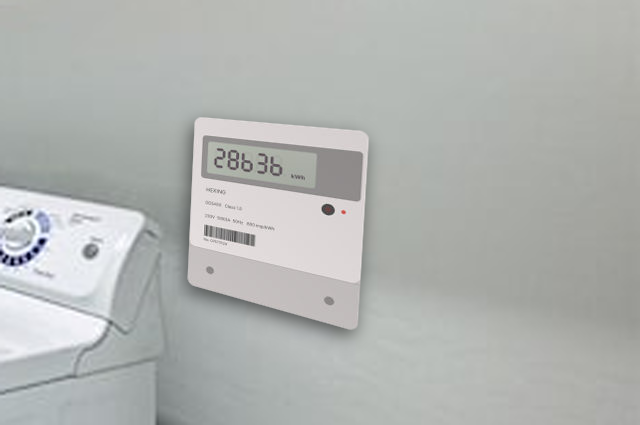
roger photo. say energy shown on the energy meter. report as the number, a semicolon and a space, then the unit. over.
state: 28636; kWh
